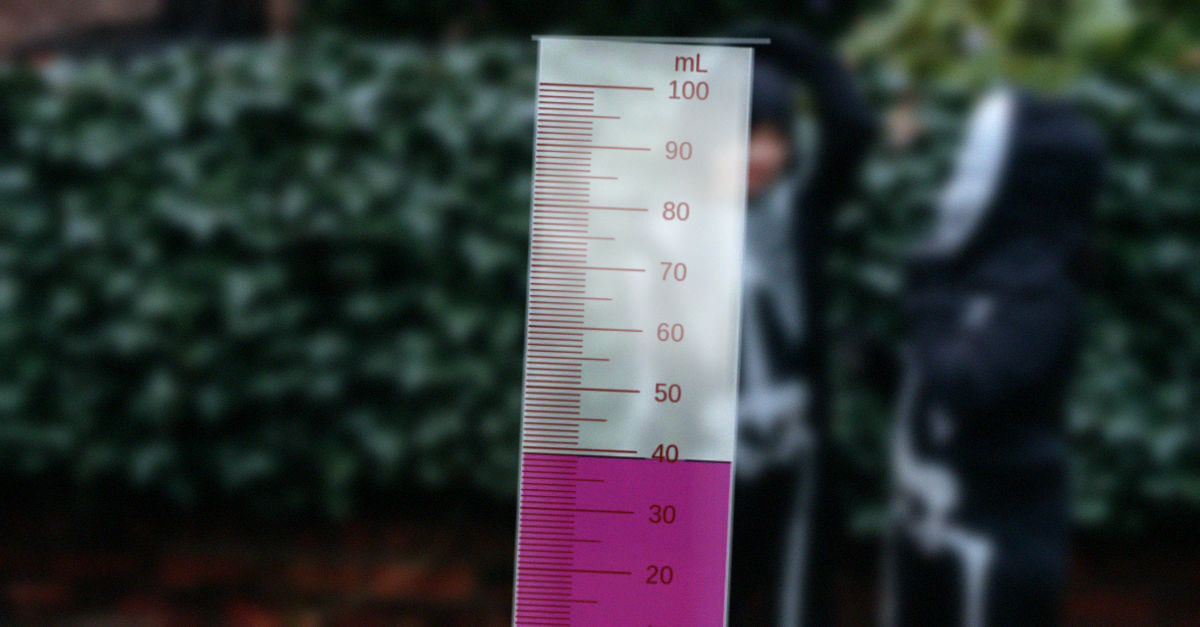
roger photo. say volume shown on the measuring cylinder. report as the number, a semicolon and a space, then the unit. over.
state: 39; mL
